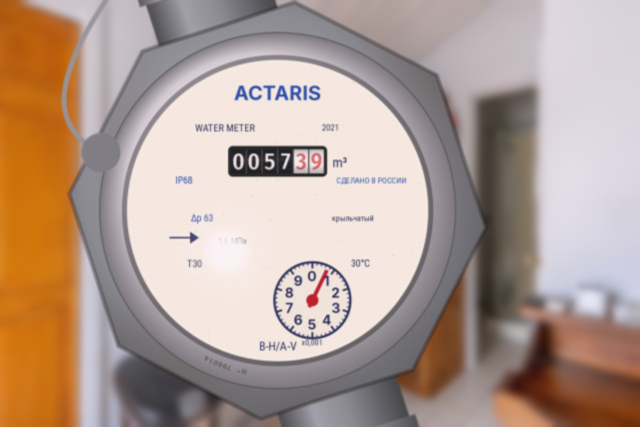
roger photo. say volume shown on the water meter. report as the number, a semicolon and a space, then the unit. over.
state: 57.390; m³
